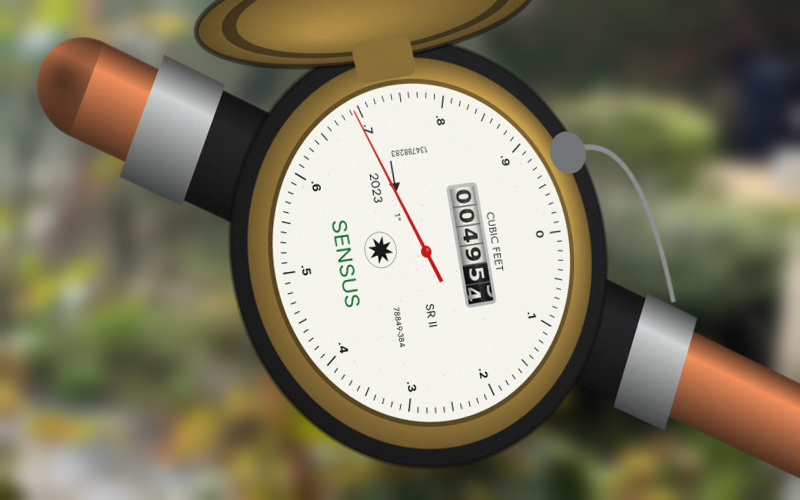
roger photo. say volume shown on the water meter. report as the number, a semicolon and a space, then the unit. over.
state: 4953.69; ft³
